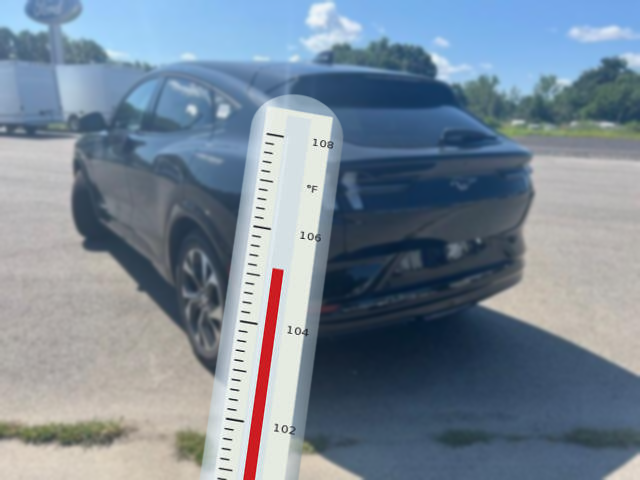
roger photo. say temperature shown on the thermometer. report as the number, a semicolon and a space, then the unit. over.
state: 105.2; °F
